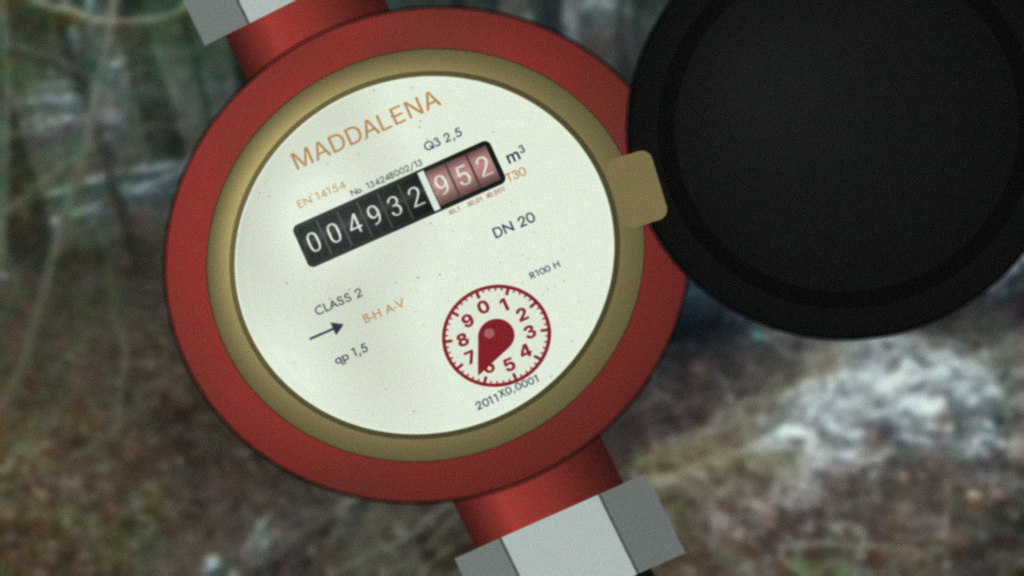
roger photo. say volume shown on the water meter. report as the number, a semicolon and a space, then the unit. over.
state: 4932.9526; m³
